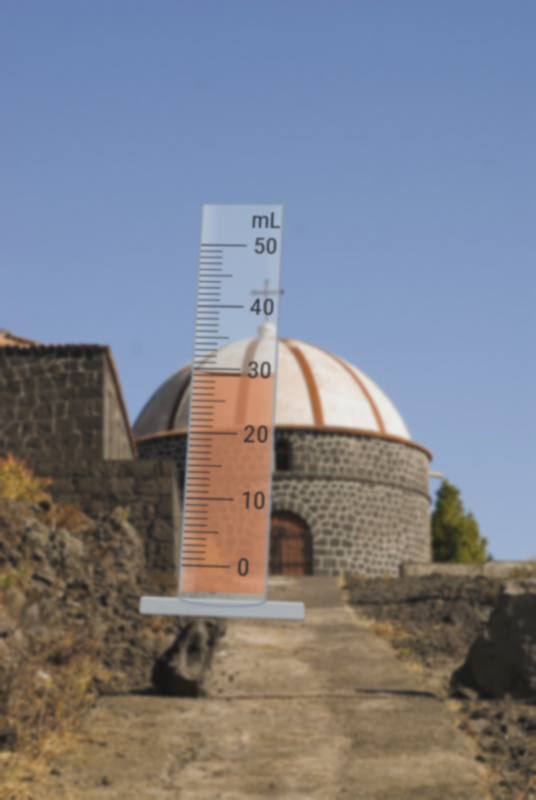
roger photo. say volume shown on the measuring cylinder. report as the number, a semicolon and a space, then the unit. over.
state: 29; mL
